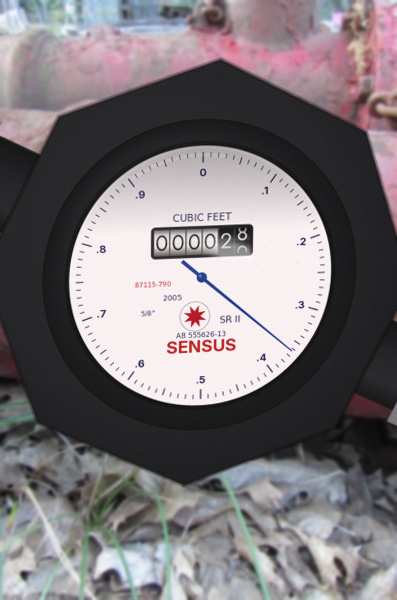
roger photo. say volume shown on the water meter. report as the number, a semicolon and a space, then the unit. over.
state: 28.36; ft³
